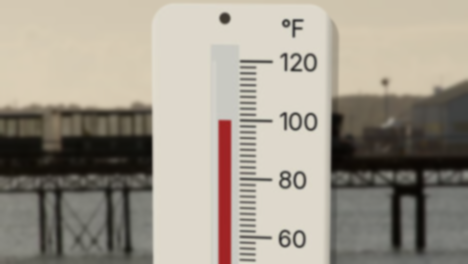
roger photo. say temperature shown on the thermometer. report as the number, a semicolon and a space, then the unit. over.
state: 100; °F
